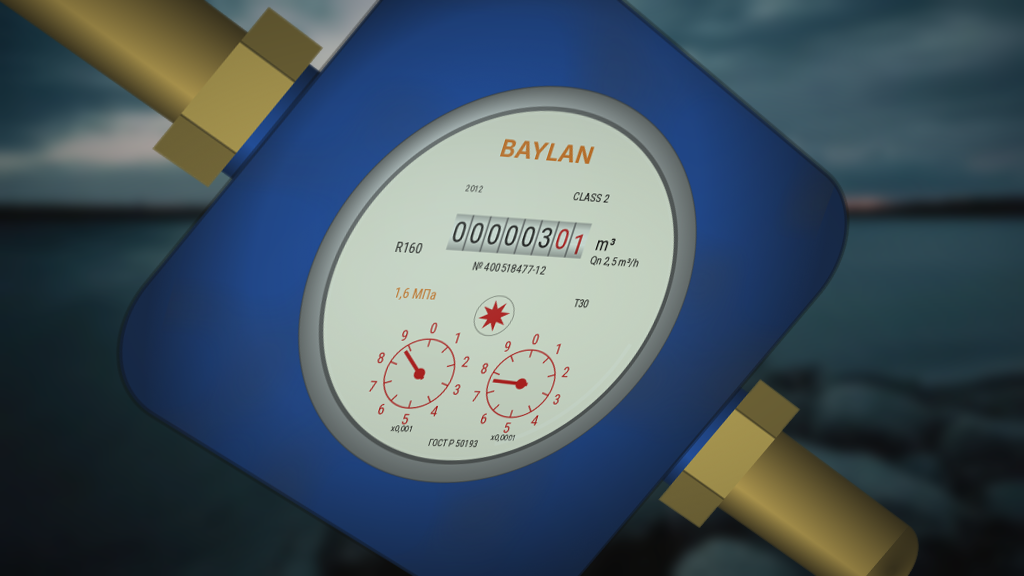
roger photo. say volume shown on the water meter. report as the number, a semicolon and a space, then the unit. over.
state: 3.0087; m³
